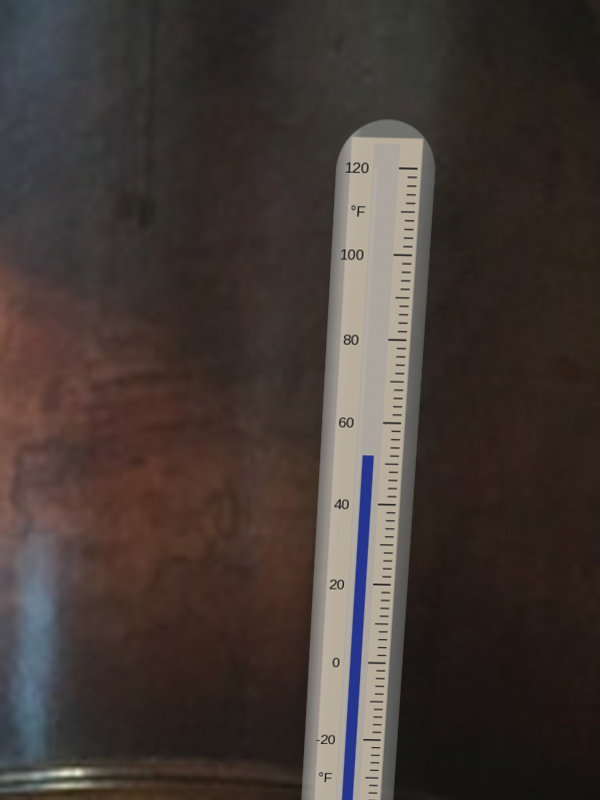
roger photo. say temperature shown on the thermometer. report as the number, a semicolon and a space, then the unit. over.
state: 52; °F
